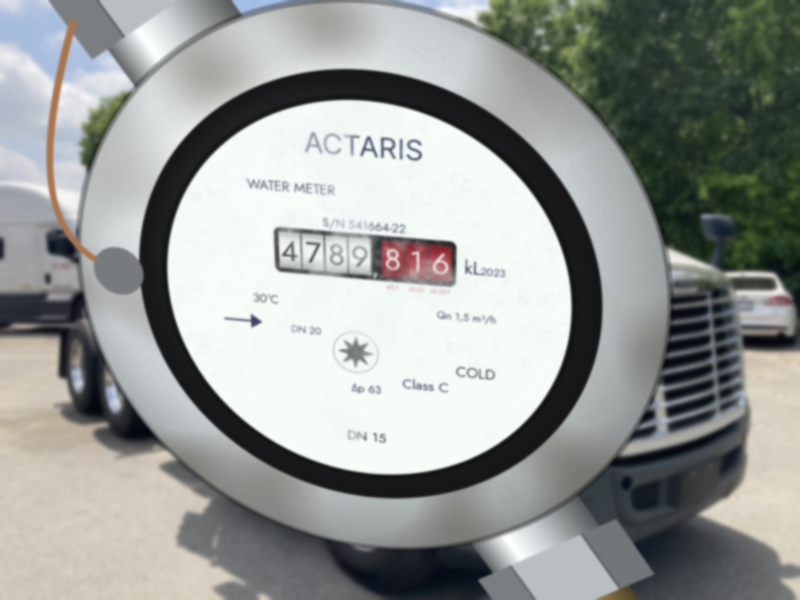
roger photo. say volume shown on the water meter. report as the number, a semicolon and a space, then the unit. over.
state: 4789.816; kL
